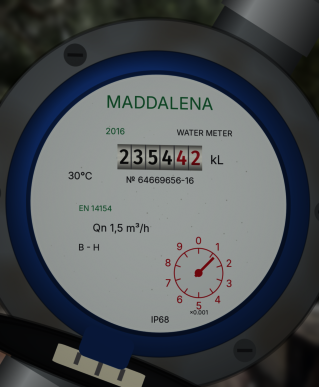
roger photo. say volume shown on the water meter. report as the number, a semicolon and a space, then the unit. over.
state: 2354.421; kL
